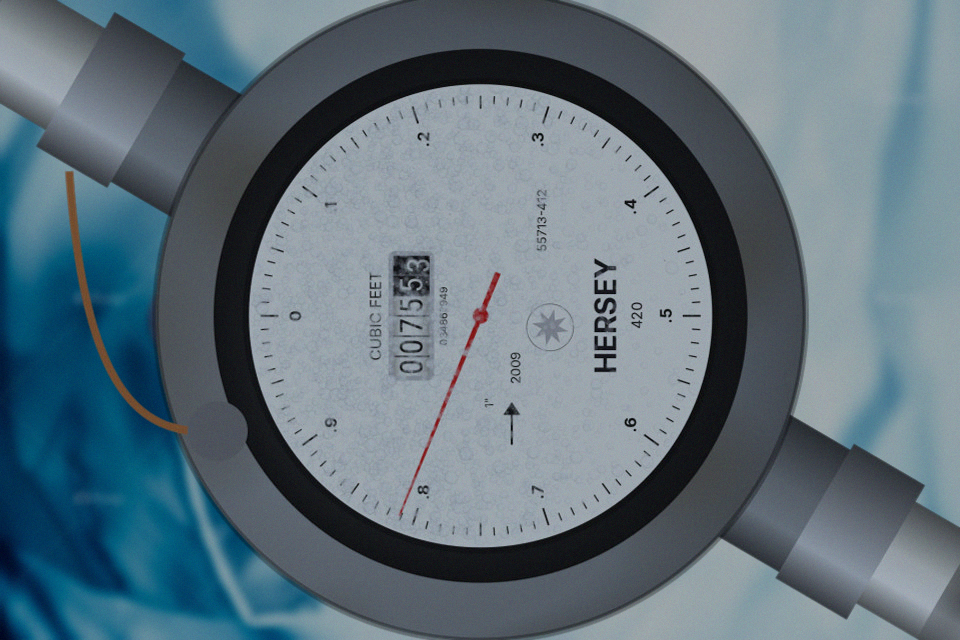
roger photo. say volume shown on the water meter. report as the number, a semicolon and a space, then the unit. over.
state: 7552.81; ft³
